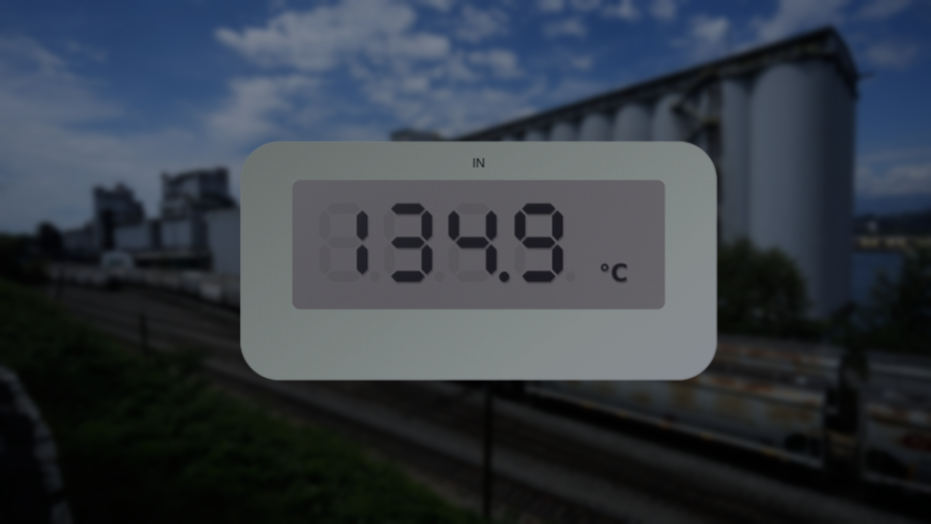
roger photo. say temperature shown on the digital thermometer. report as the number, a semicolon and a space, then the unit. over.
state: 134.9; °C
